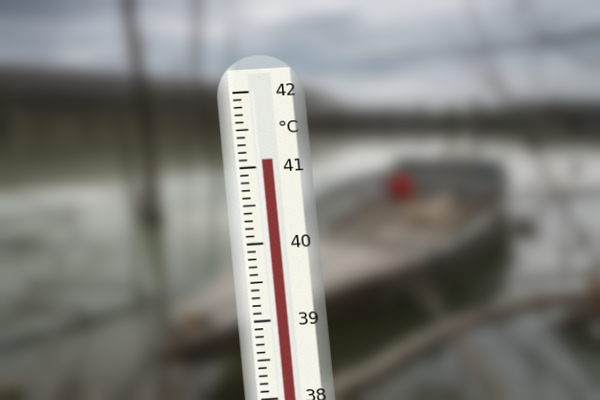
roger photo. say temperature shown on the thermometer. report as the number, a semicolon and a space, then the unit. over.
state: 41.1; °C
